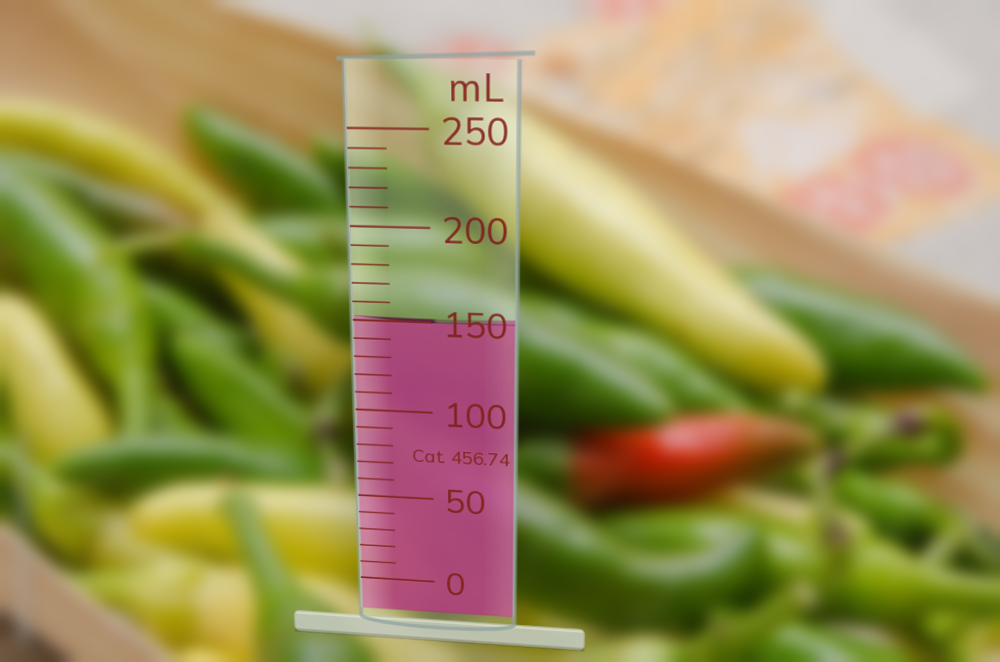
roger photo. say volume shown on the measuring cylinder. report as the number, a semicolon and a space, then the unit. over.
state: 150; mL
